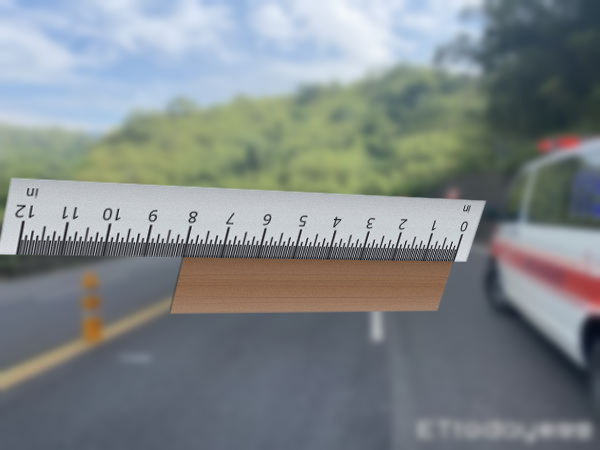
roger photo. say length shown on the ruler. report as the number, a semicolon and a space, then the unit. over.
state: 8; in
